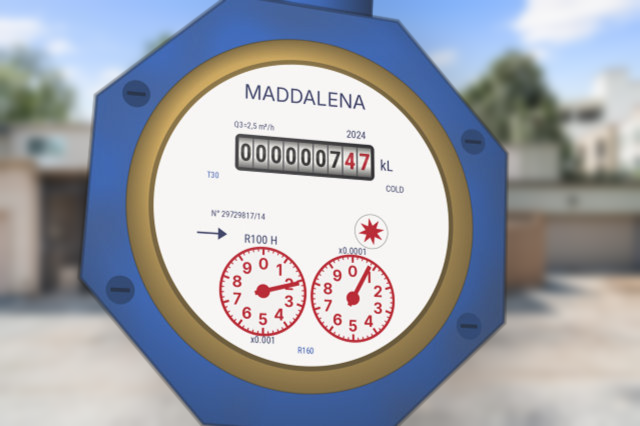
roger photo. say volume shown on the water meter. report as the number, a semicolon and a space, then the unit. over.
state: 7.4720; kL
